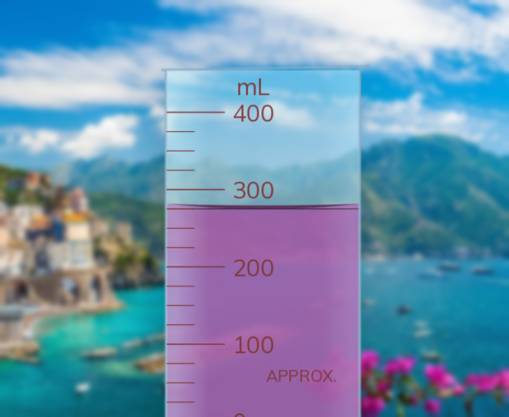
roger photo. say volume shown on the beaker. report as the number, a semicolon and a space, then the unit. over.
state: 275; mL
